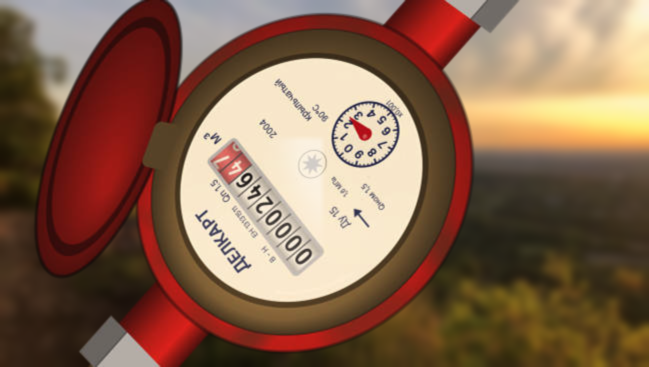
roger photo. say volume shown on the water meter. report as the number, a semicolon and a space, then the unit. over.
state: 246.472; m³
